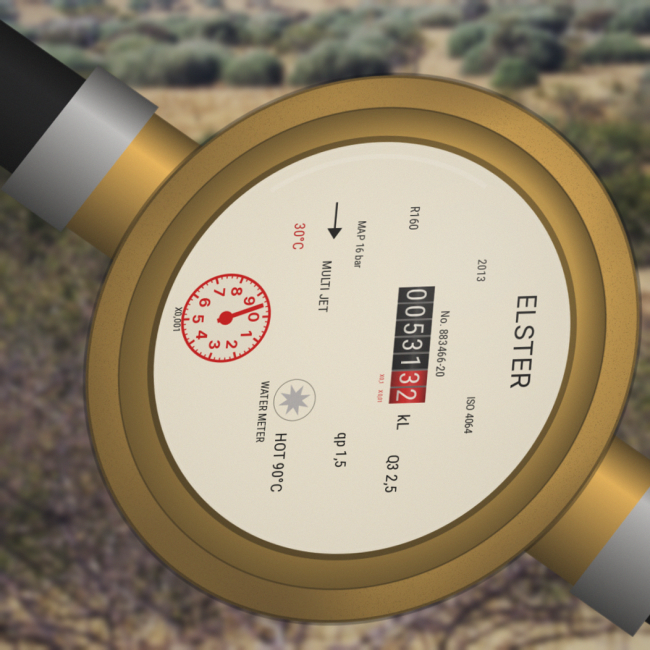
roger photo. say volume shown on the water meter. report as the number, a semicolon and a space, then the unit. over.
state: 531.319; kL
